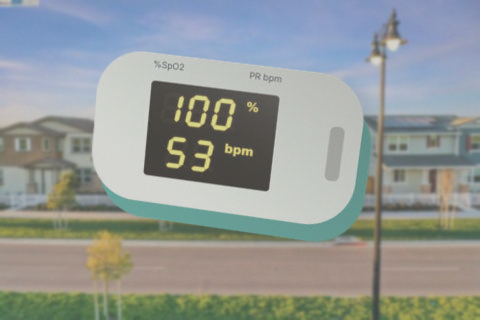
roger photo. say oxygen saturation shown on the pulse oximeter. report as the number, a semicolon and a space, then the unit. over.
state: 100; %
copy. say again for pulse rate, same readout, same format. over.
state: 53; bpm
